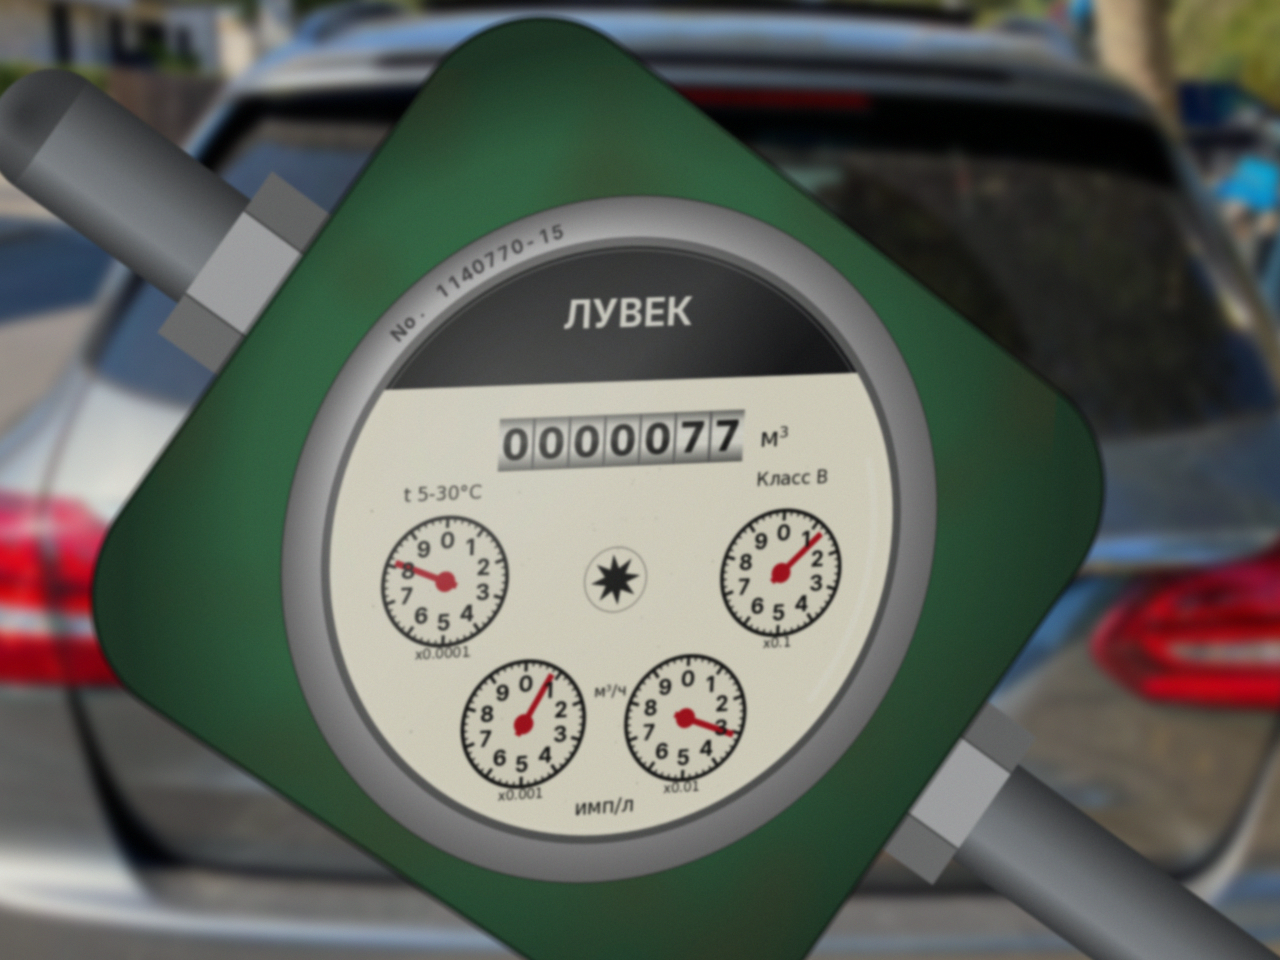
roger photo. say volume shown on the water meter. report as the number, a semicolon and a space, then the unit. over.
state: 77.1308; m³
